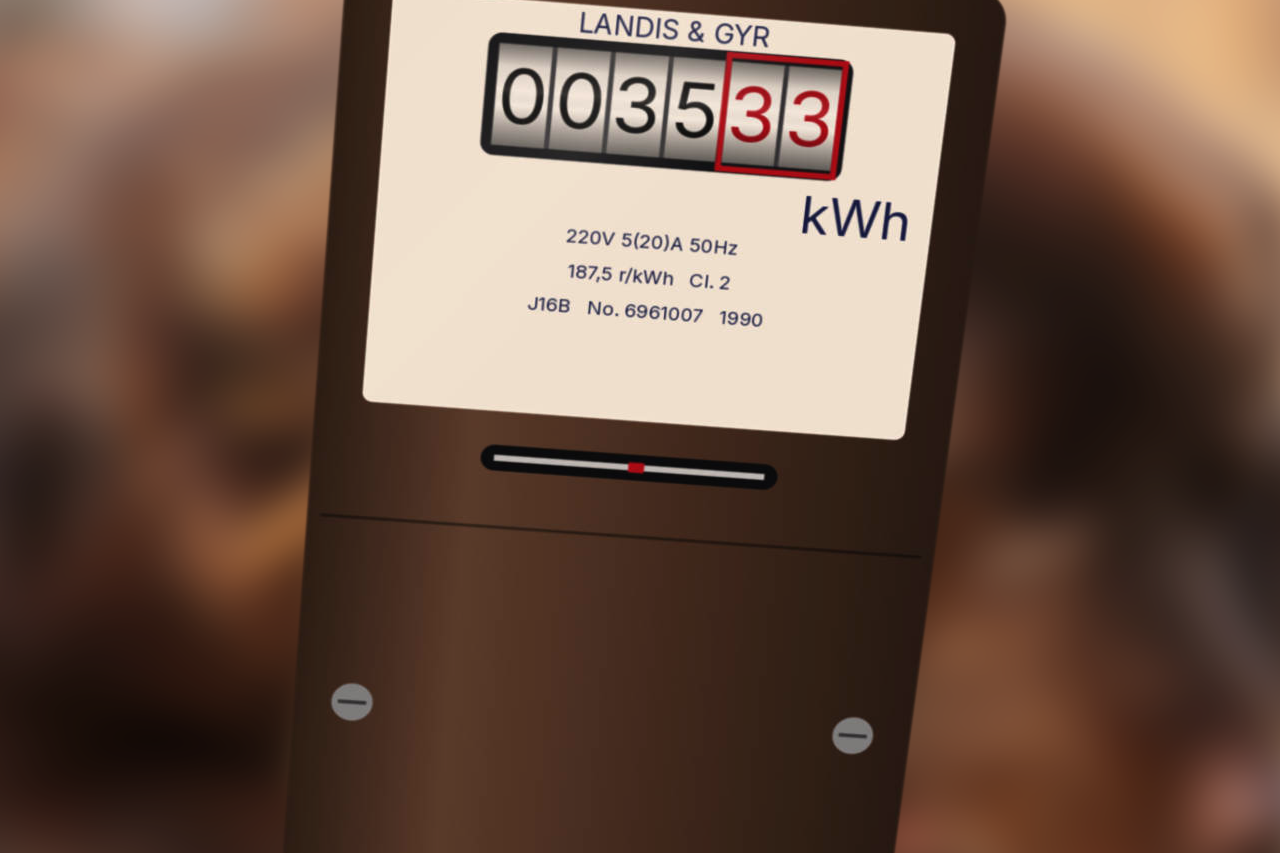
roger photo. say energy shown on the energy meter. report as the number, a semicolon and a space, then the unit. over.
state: 35.33; kWh
